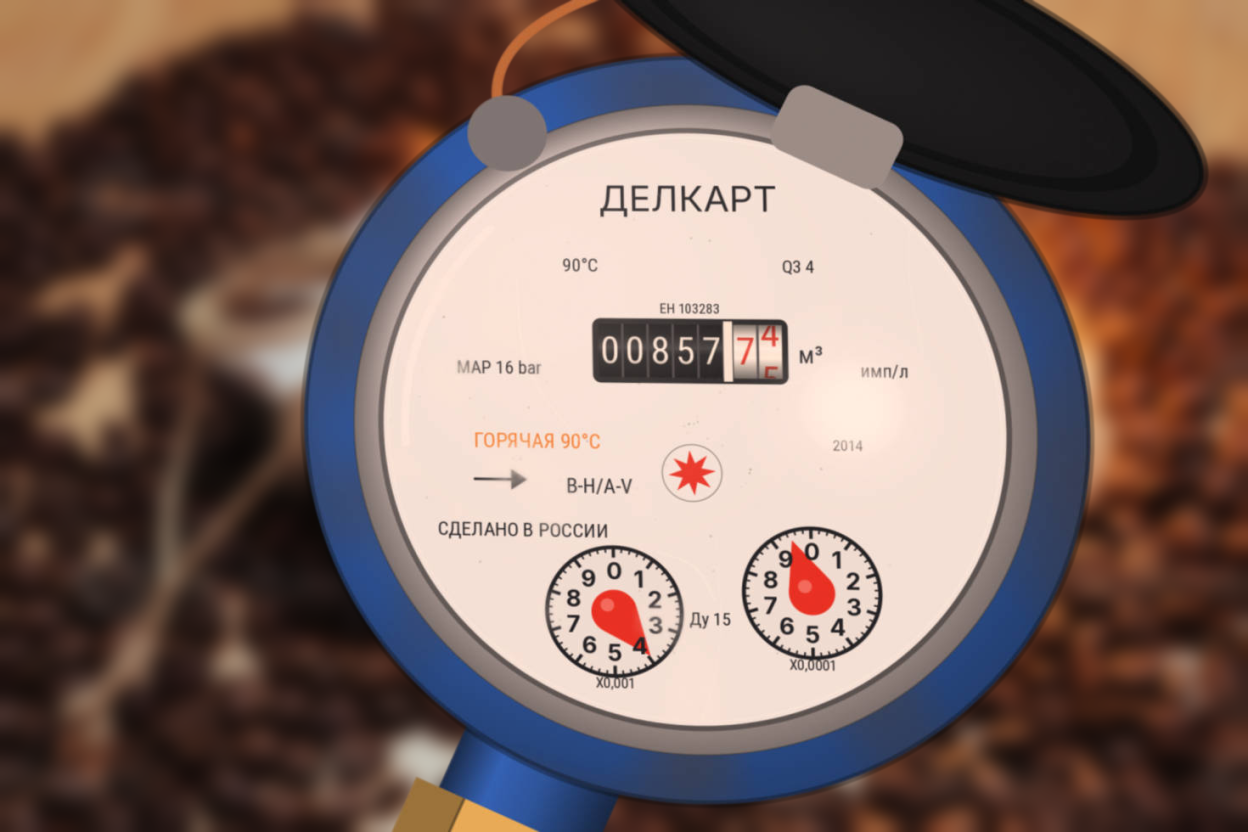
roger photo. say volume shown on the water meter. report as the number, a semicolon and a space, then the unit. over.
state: 857.7439; m³
